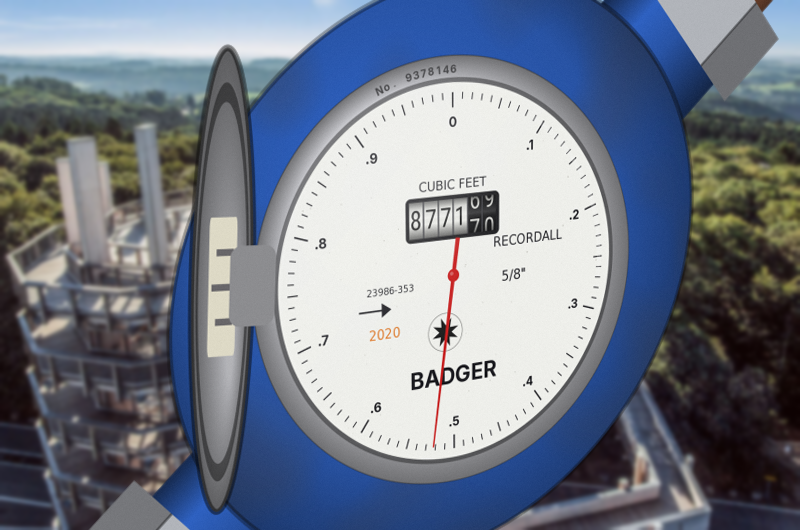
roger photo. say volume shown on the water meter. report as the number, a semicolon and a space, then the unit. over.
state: 877169.52; ft³
